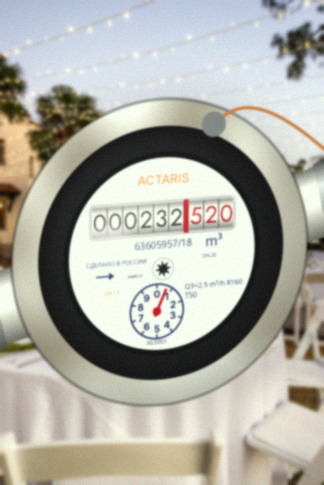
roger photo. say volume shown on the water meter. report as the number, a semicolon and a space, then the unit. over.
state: 232.5200; m³
